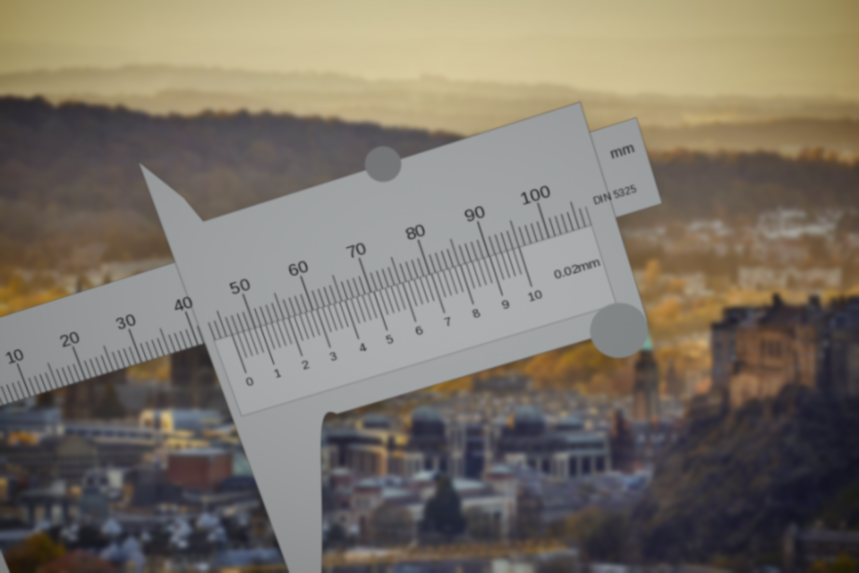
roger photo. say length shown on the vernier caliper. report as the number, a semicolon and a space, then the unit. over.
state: 46.0; mm
